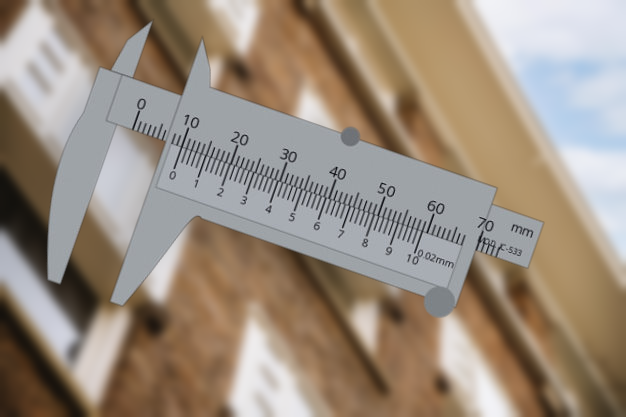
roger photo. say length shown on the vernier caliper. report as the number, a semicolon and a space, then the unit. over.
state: 10.0; mm
